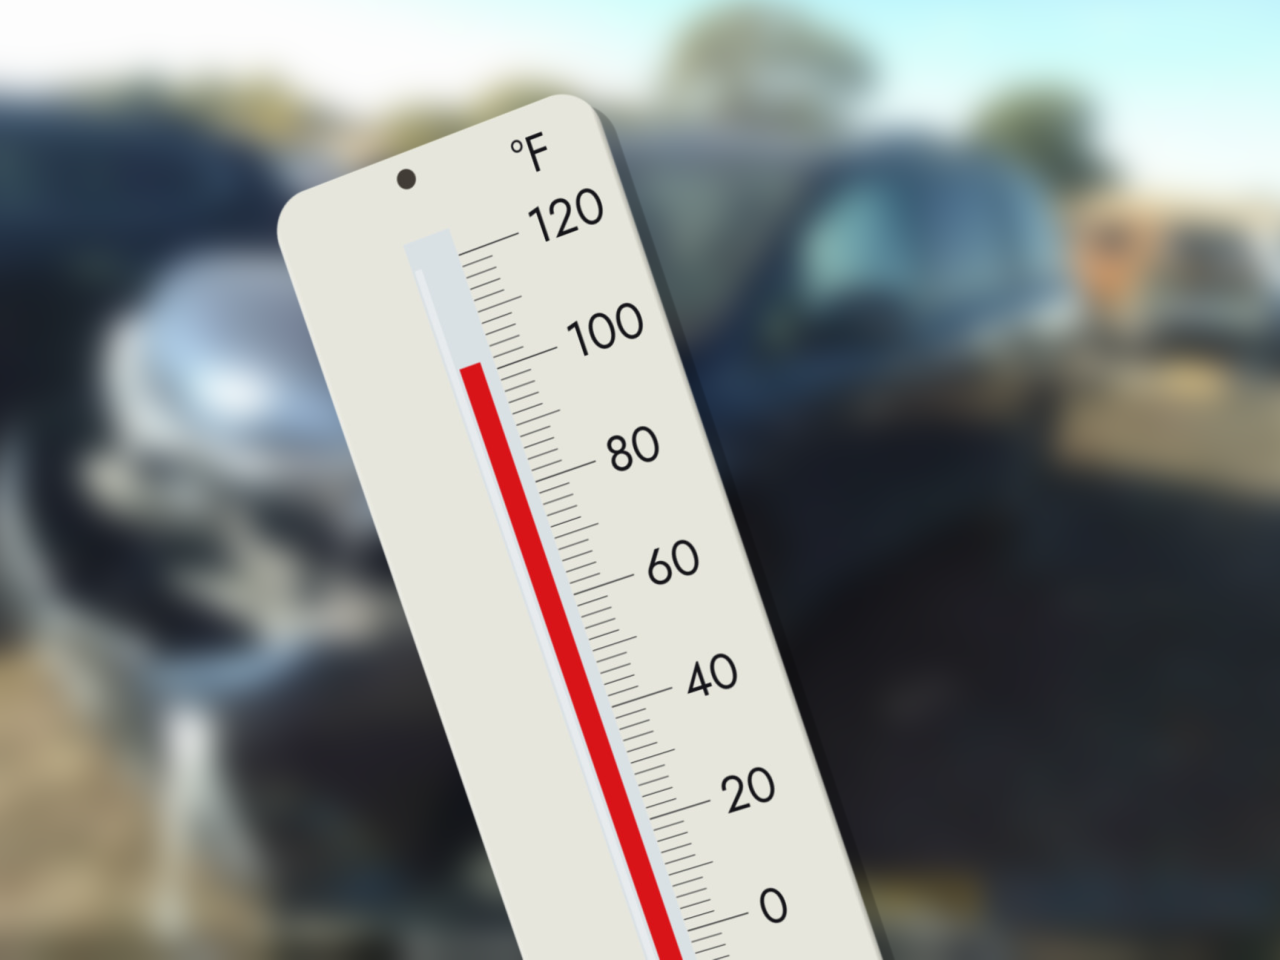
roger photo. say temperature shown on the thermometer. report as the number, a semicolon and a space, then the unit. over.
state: 102; °F
